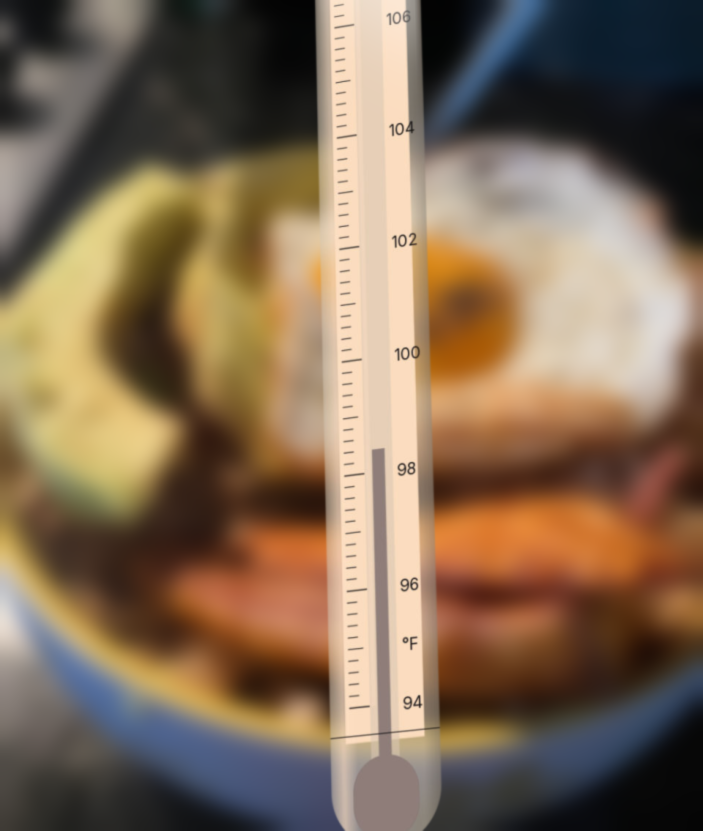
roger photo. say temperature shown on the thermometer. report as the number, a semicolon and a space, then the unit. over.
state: 98.4; °F
